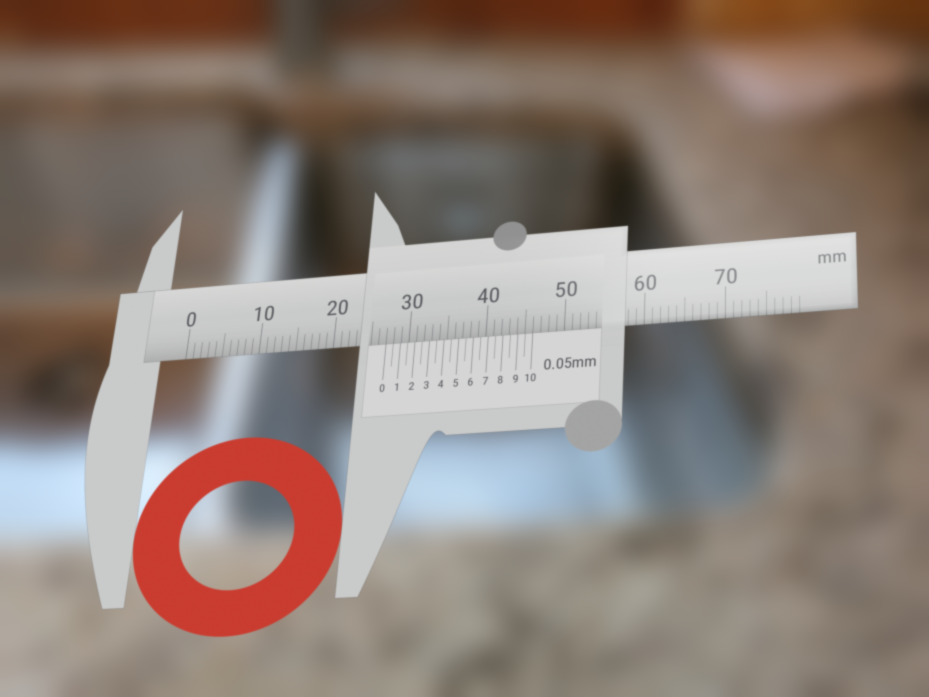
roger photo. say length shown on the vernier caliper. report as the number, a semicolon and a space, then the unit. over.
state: 27.0; mm
